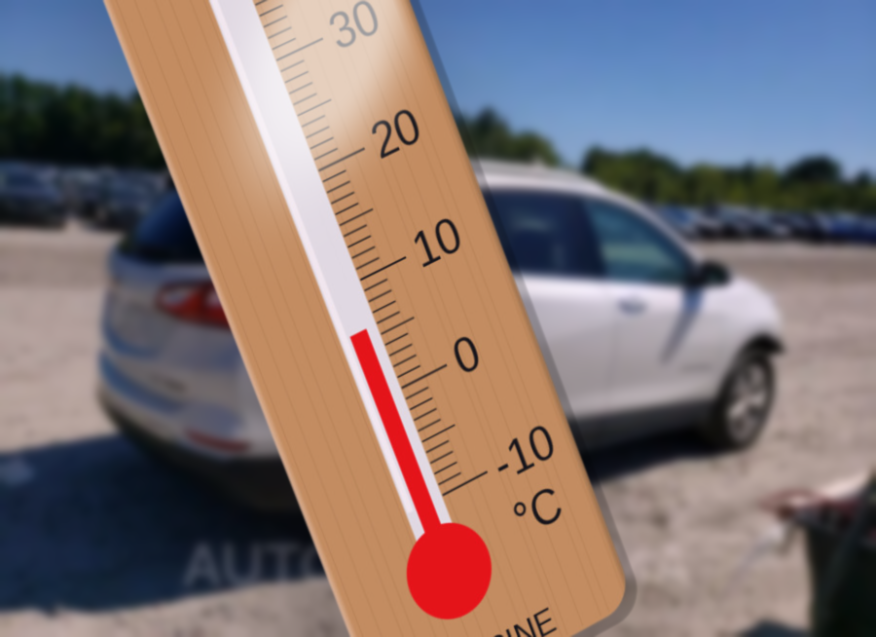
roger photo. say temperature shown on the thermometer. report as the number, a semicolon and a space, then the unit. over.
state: 6; °C
